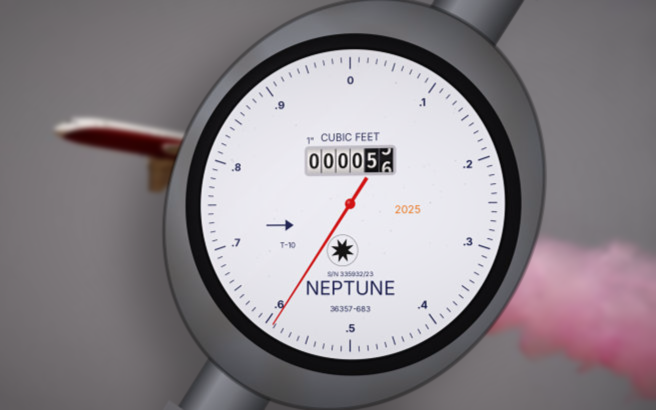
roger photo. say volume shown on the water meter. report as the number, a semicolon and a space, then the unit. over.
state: 55.59; ft³
